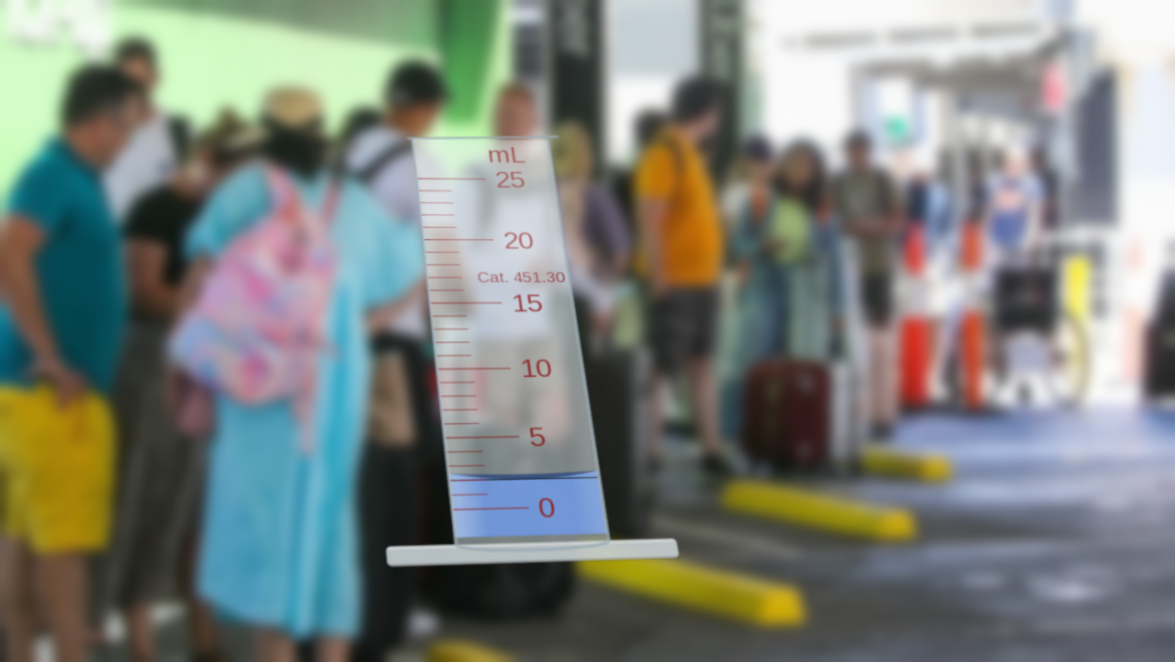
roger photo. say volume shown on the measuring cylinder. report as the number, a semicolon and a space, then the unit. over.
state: 2; mL
